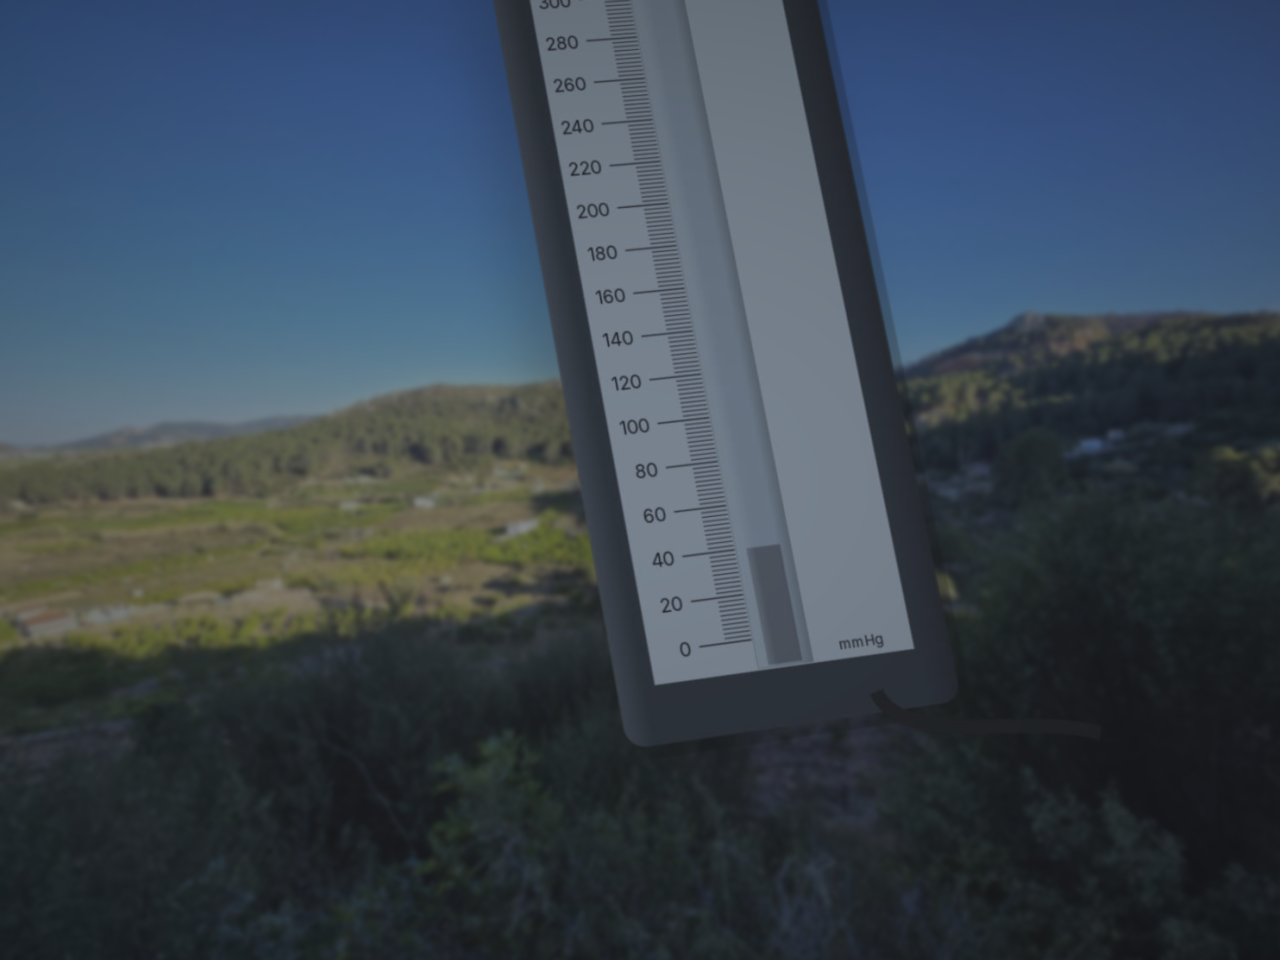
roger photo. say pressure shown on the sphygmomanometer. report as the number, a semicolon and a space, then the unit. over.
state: 40; mmHg
